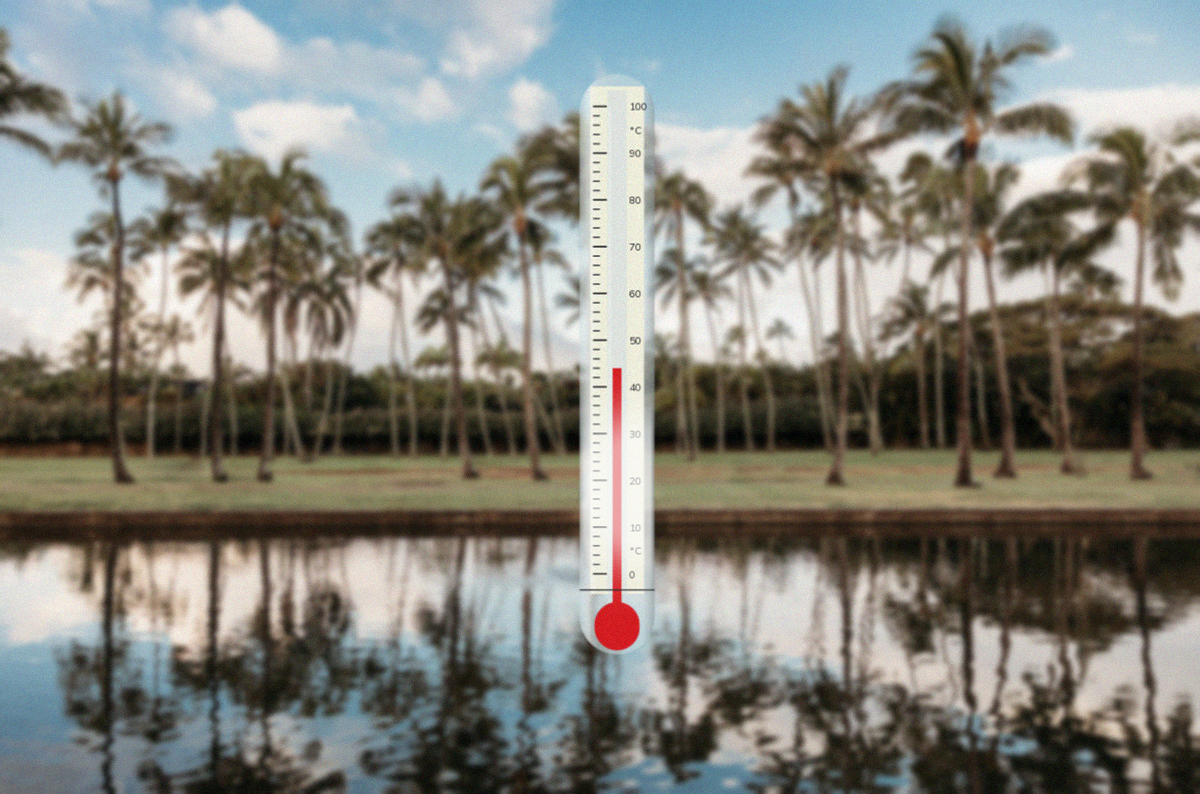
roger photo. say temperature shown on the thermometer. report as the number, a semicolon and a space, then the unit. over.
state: 44; °C
